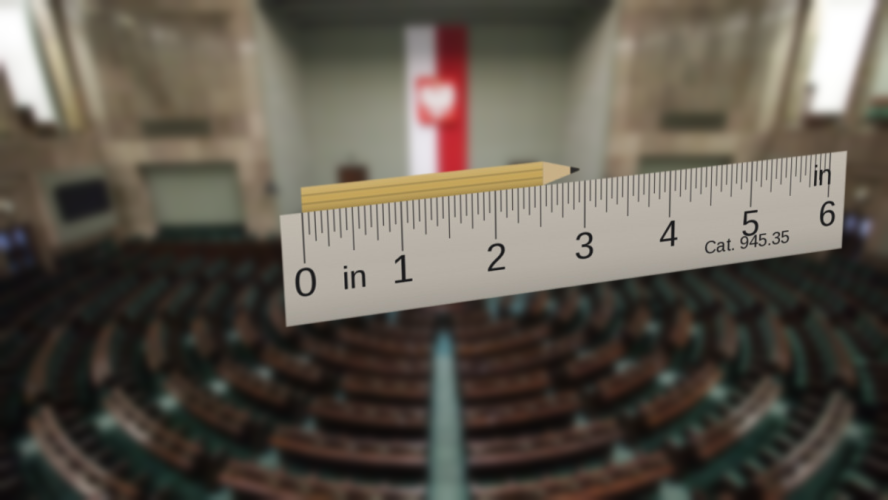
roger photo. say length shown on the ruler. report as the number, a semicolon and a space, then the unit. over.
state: 2.9375; in
